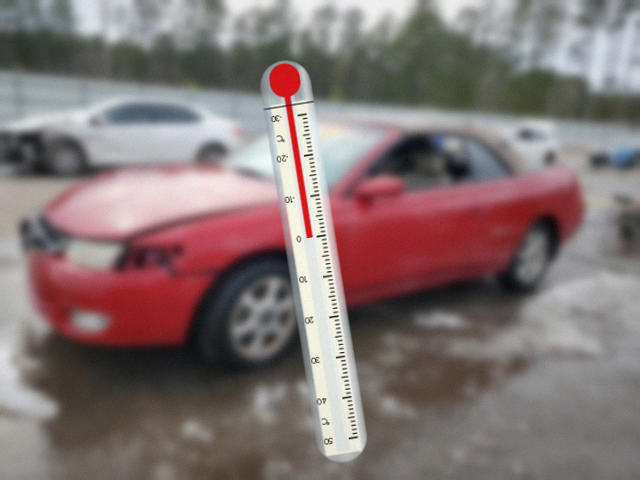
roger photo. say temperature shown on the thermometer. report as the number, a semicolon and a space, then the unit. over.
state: 0; °C
